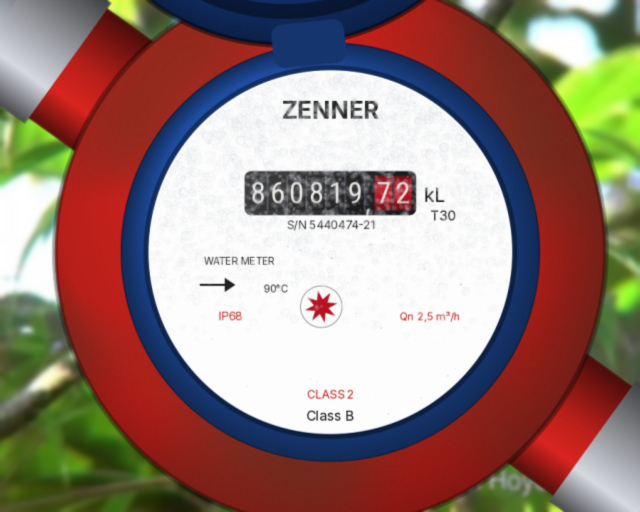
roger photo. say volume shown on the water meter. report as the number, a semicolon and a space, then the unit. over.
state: 860819.72; kL
